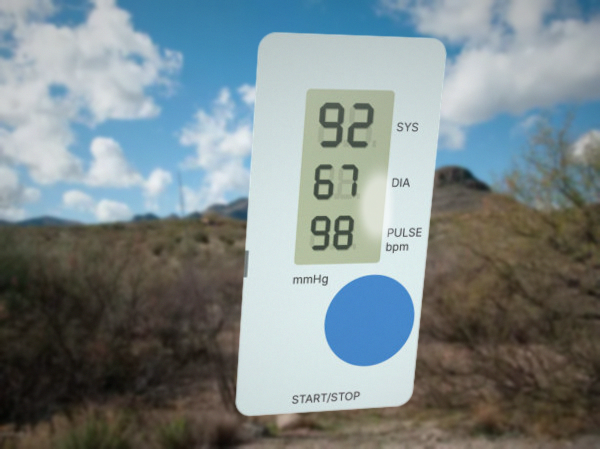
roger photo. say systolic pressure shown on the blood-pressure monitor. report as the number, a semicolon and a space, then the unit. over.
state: 92; mmHg
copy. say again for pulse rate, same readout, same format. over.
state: 98; bpm
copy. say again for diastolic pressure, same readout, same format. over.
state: 67; mmHg
